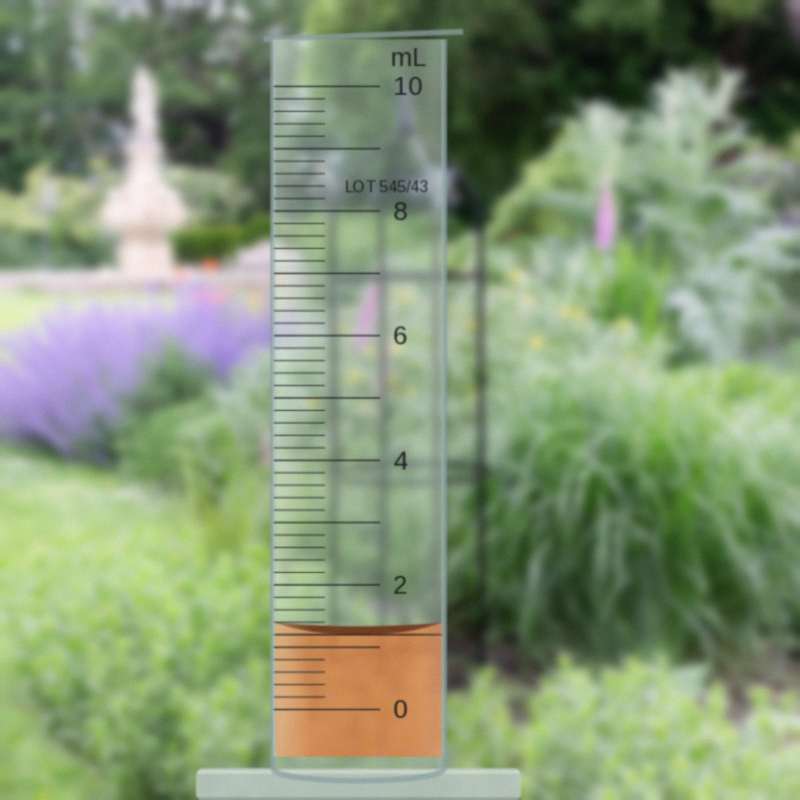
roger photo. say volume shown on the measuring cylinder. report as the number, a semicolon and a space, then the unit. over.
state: 1.2; mL
